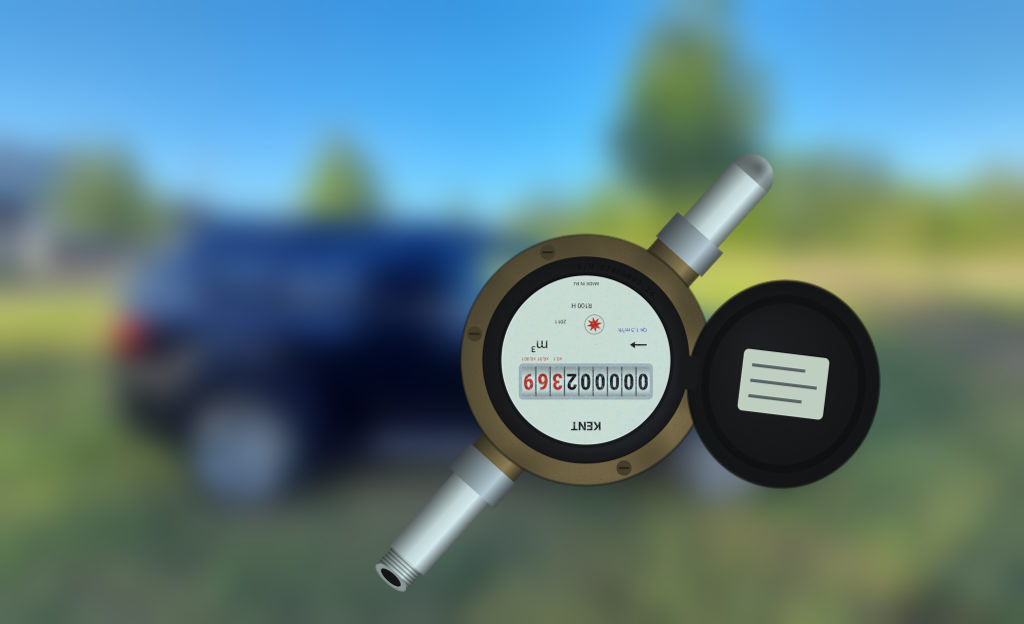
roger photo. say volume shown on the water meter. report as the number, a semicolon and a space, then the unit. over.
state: 2.369; m³
